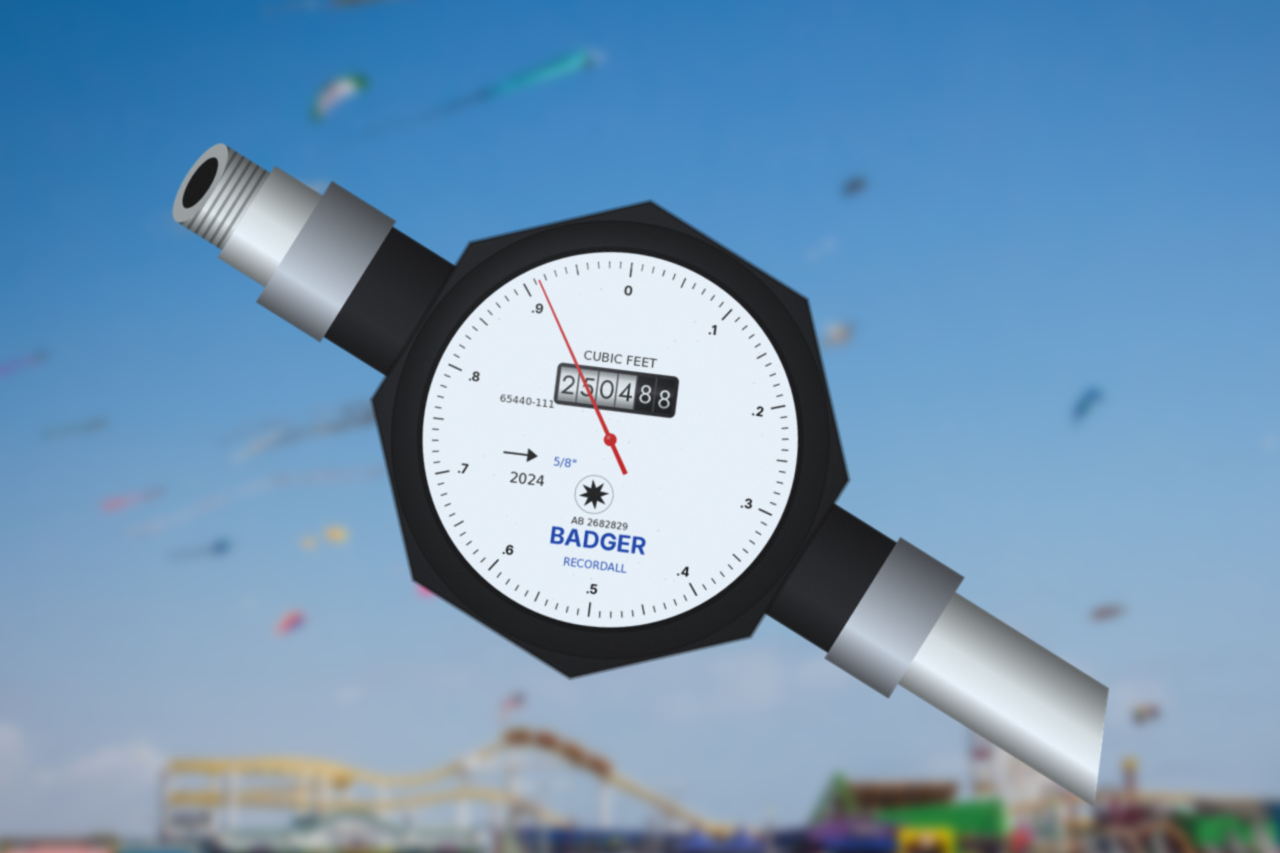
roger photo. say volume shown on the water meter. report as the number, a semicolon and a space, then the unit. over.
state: 250487.91; ft³
